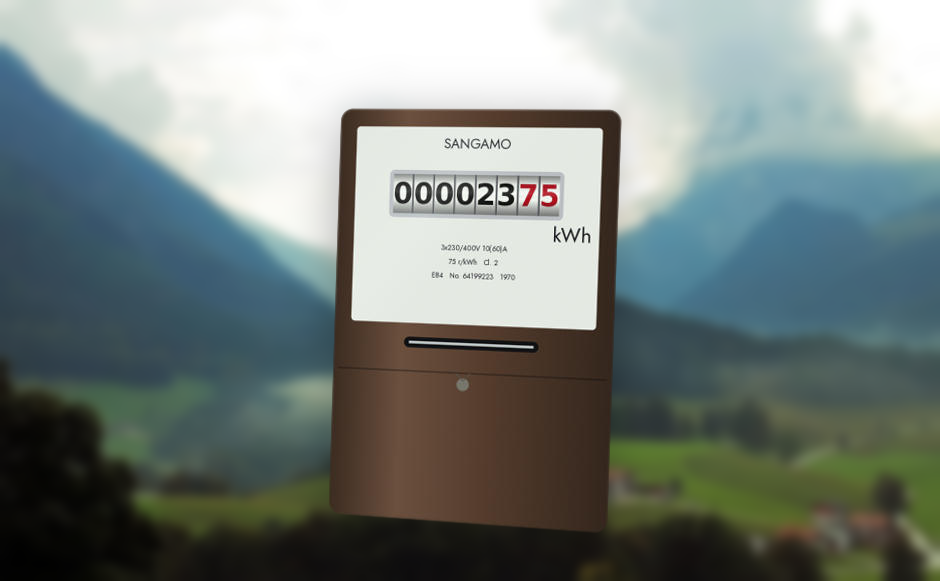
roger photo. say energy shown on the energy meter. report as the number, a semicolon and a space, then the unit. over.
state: 23.75; kWh
